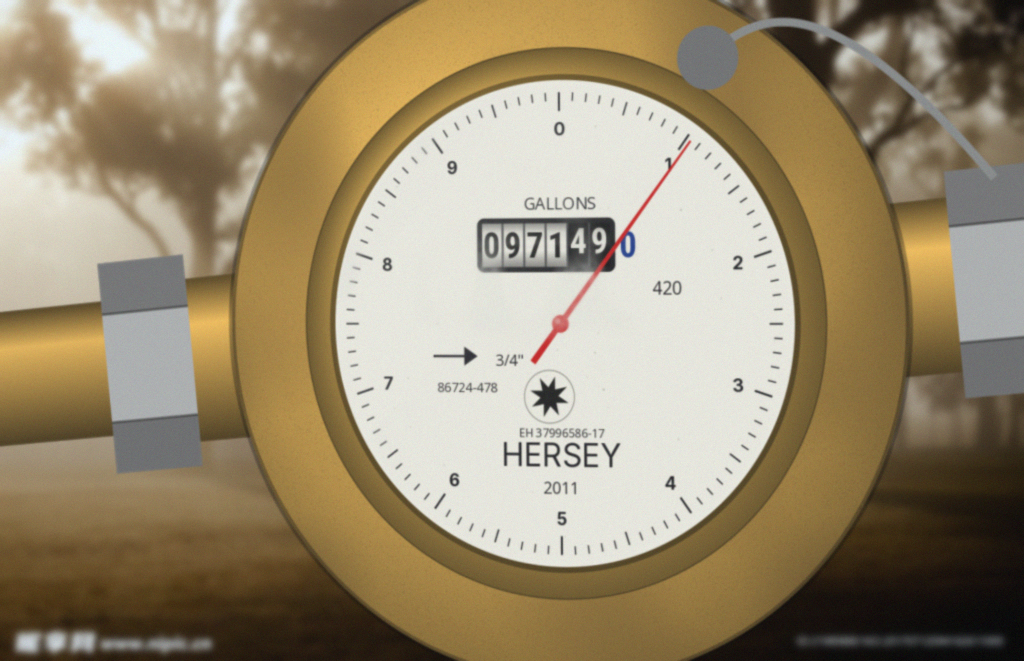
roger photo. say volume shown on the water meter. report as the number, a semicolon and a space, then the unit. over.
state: 971491.0; gal
